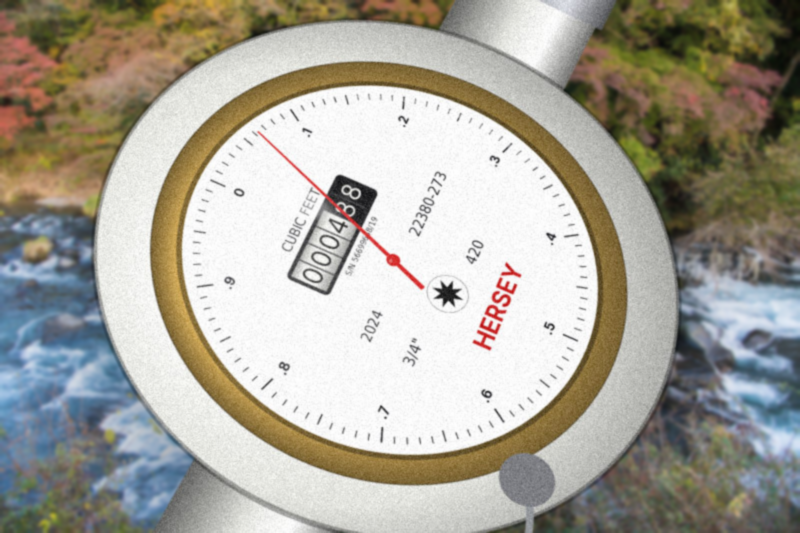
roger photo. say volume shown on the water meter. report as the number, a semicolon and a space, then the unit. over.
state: 488.06; ft³
